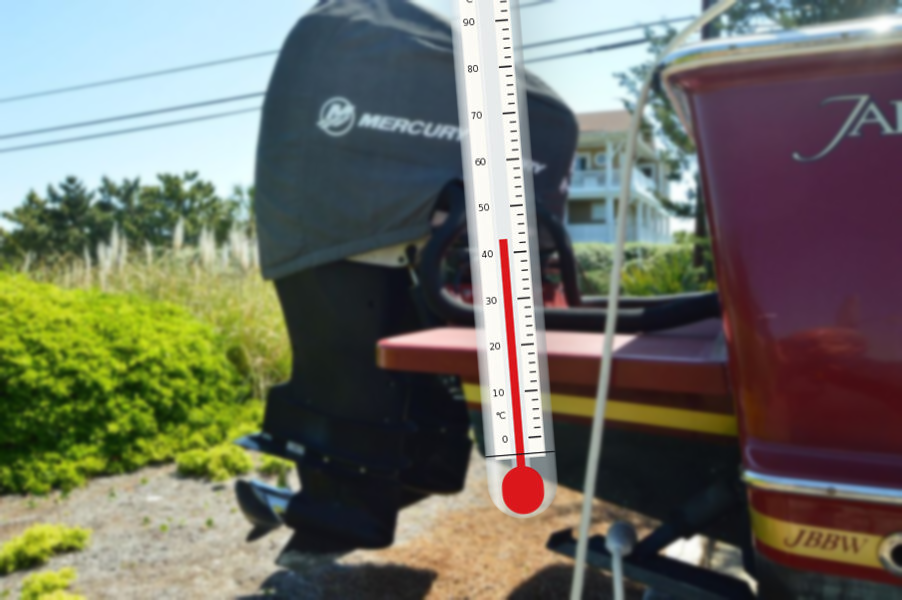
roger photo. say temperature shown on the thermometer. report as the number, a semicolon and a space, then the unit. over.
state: 43; °C
